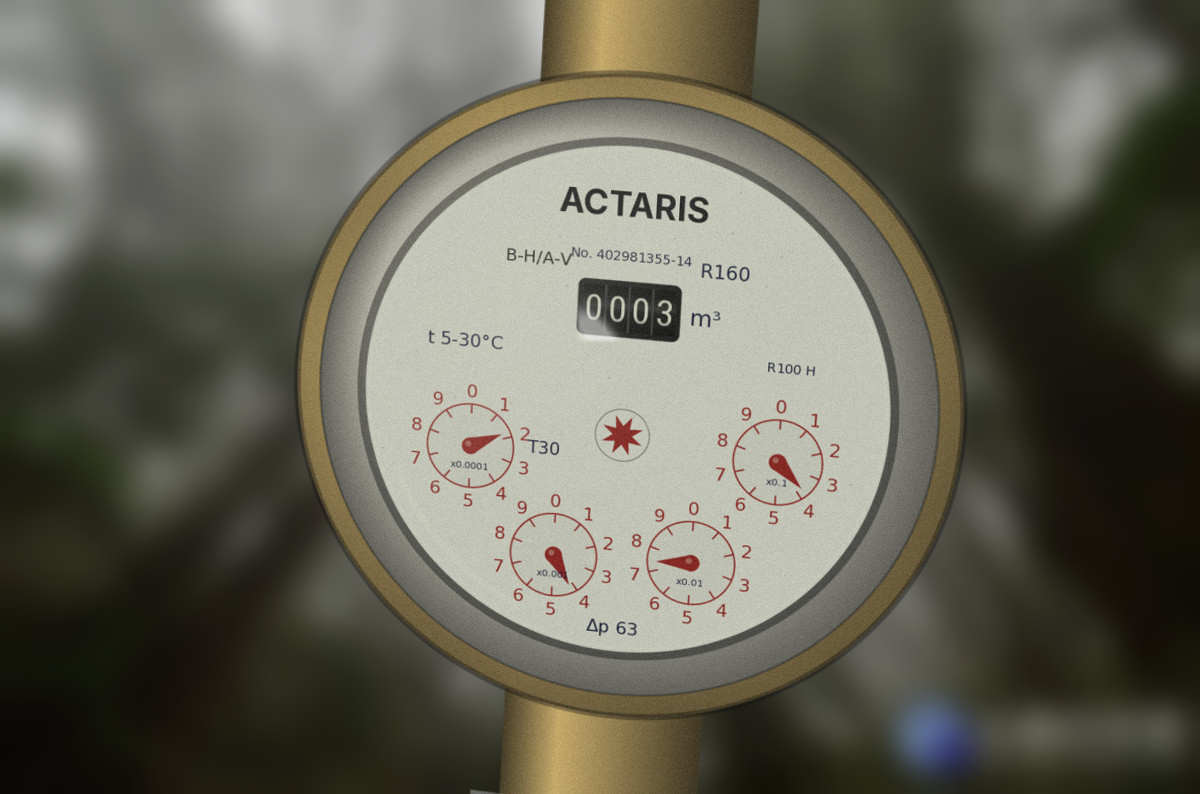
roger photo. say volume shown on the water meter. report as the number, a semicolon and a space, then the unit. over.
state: 3.3741; m³
